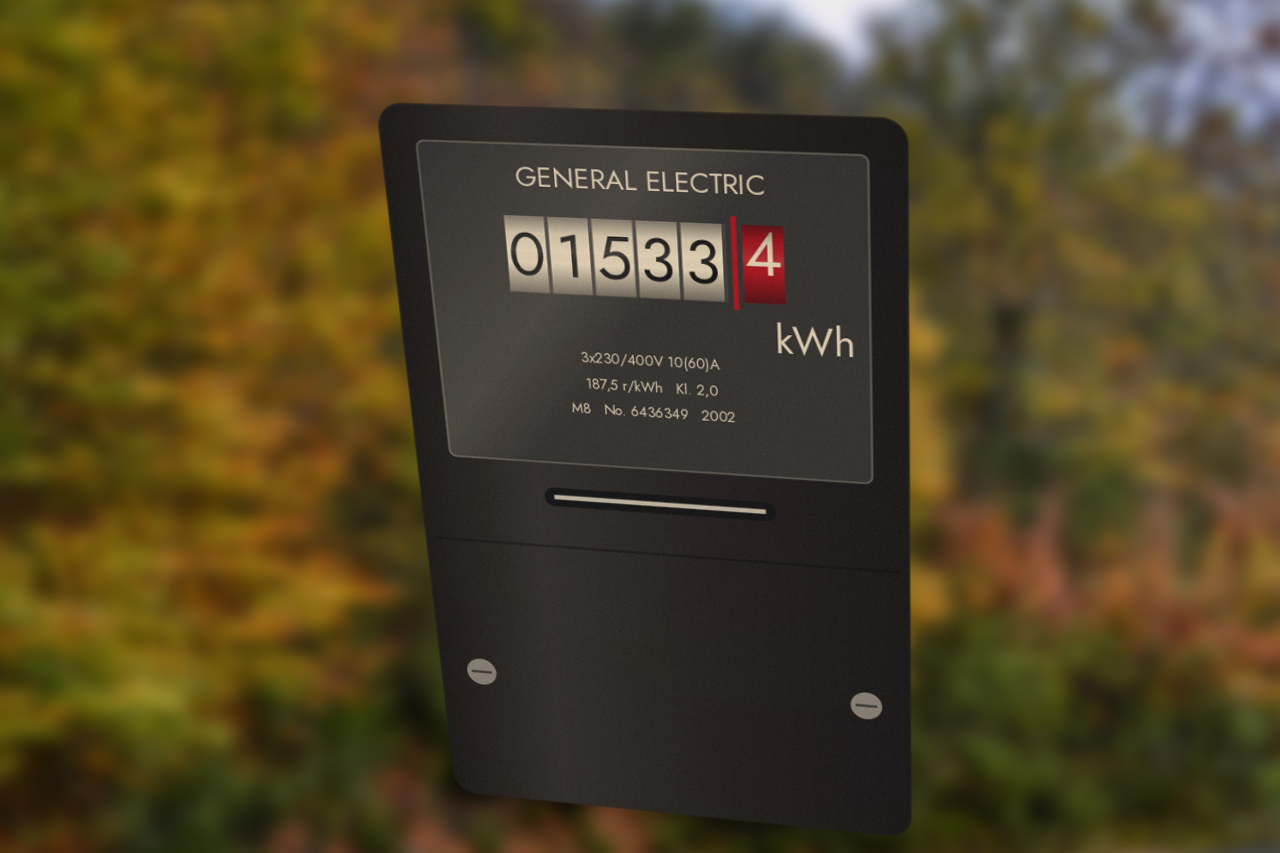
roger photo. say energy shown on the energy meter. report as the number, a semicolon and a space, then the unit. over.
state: 1533.4; kWh
